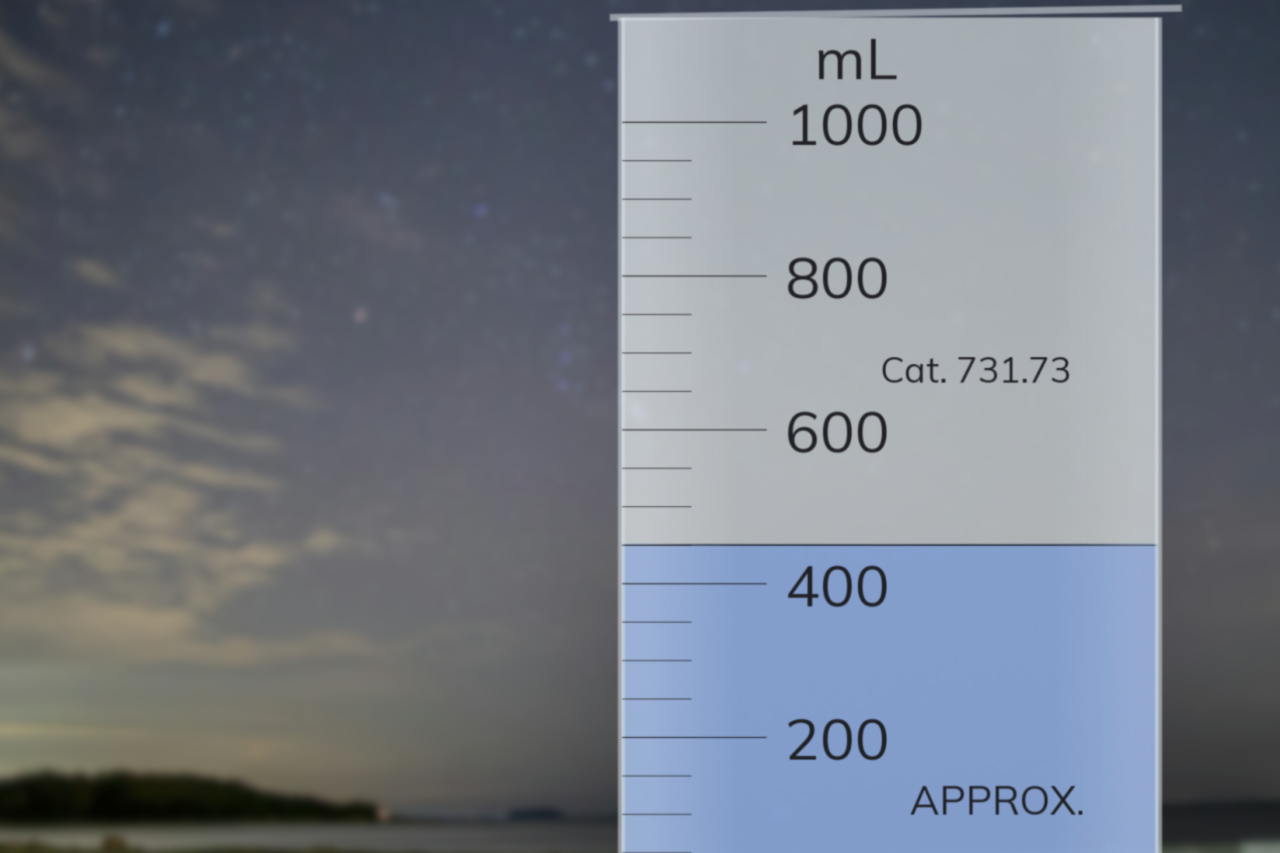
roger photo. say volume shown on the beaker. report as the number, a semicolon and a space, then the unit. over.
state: 450; mL
